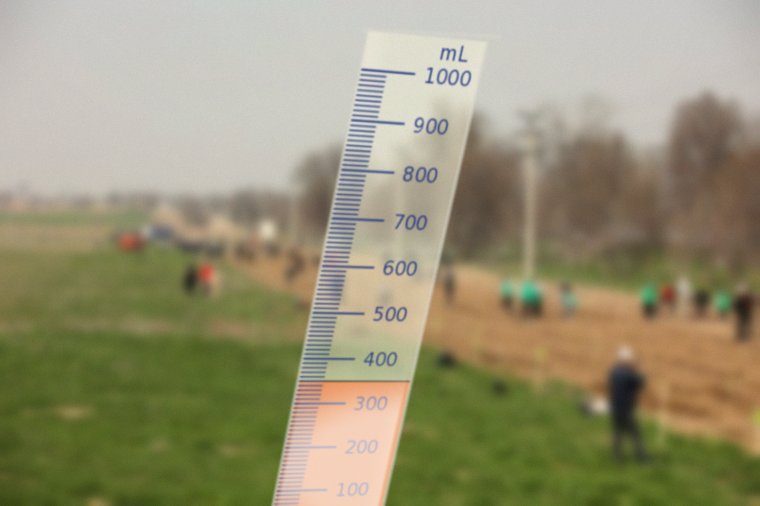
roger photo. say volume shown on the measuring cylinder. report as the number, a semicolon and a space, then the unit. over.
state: 350; mL
